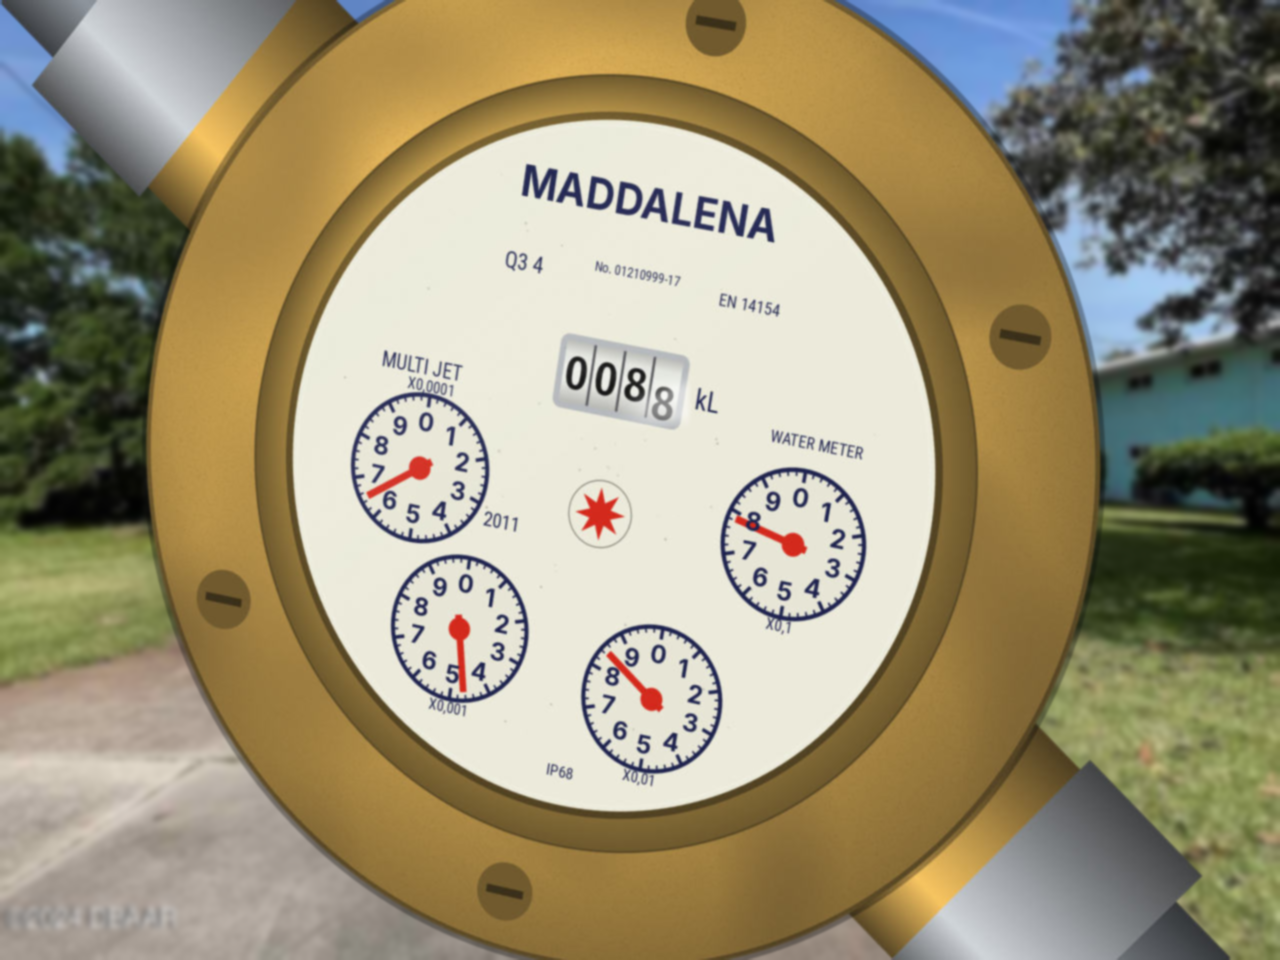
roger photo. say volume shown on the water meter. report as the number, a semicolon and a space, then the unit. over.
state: 87.7846; kL
